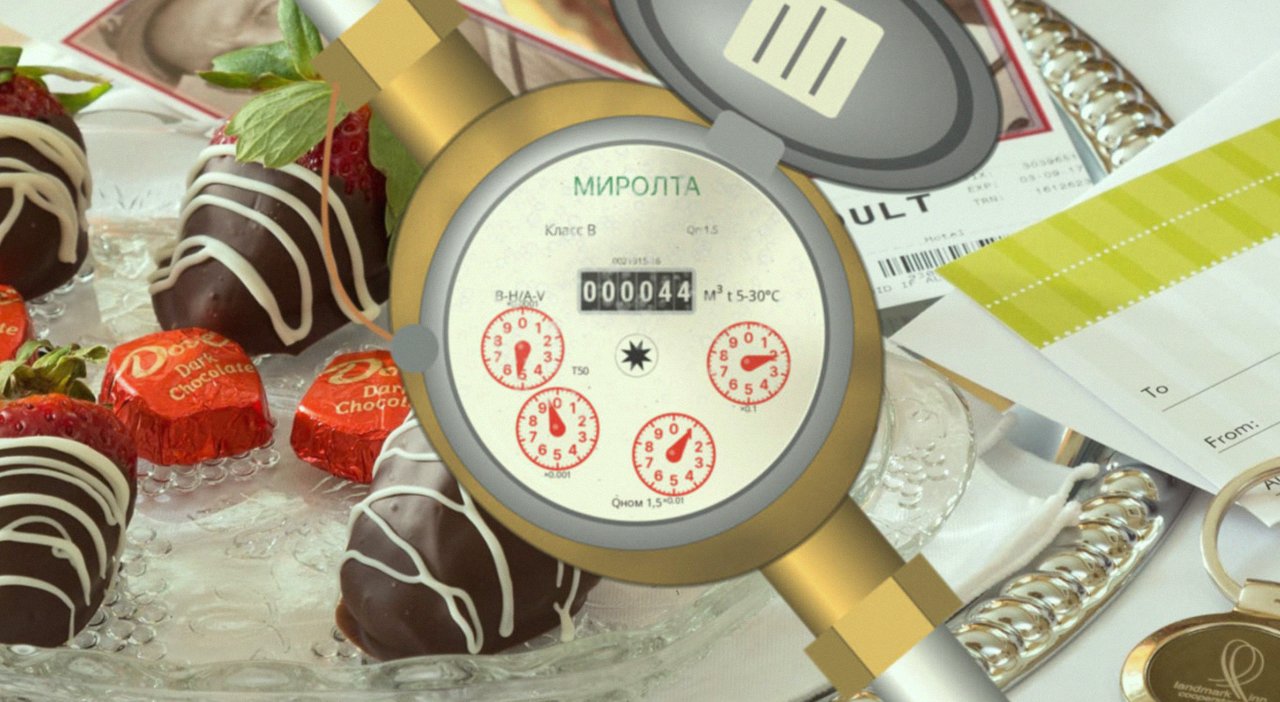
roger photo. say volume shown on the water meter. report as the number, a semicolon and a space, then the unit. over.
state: 44.2095; m³
